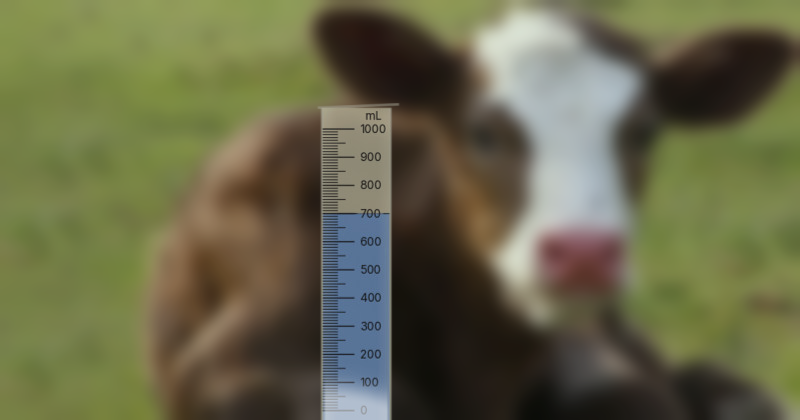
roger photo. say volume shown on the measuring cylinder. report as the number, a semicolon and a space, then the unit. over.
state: 700; mL
